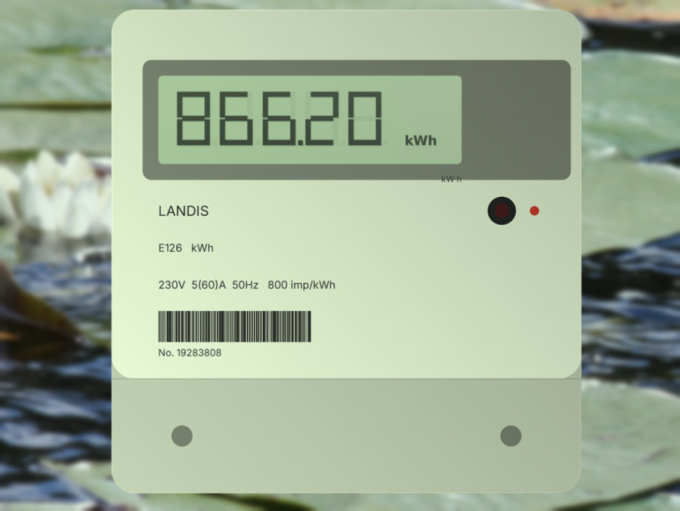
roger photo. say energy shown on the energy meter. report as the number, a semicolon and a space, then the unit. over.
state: 866.20; kWh
